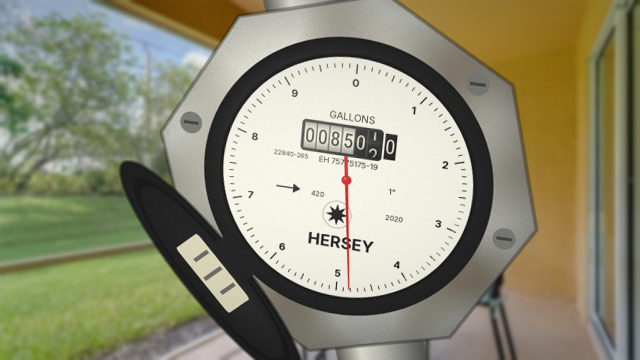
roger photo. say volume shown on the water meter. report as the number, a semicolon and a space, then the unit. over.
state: 85014.8; gal
